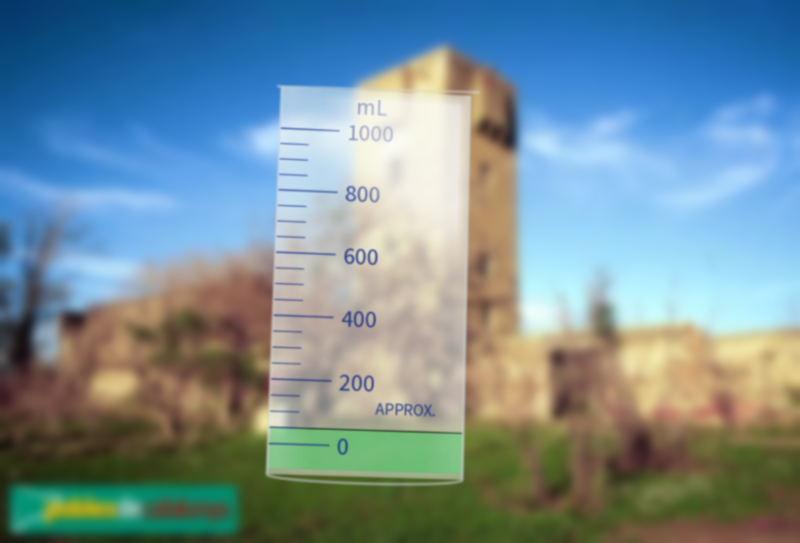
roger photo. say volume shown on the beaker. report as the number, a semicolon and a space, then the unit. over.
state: 50; mL
